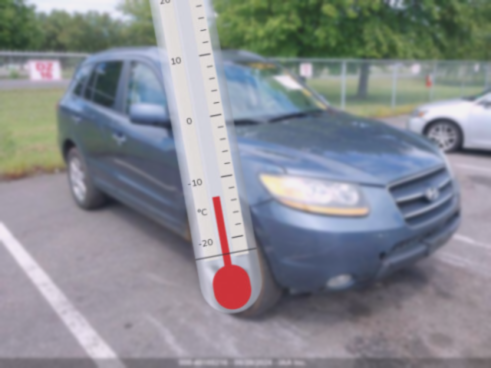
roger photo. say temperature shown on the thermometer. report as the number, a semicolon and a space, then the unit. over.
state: -13; °C
